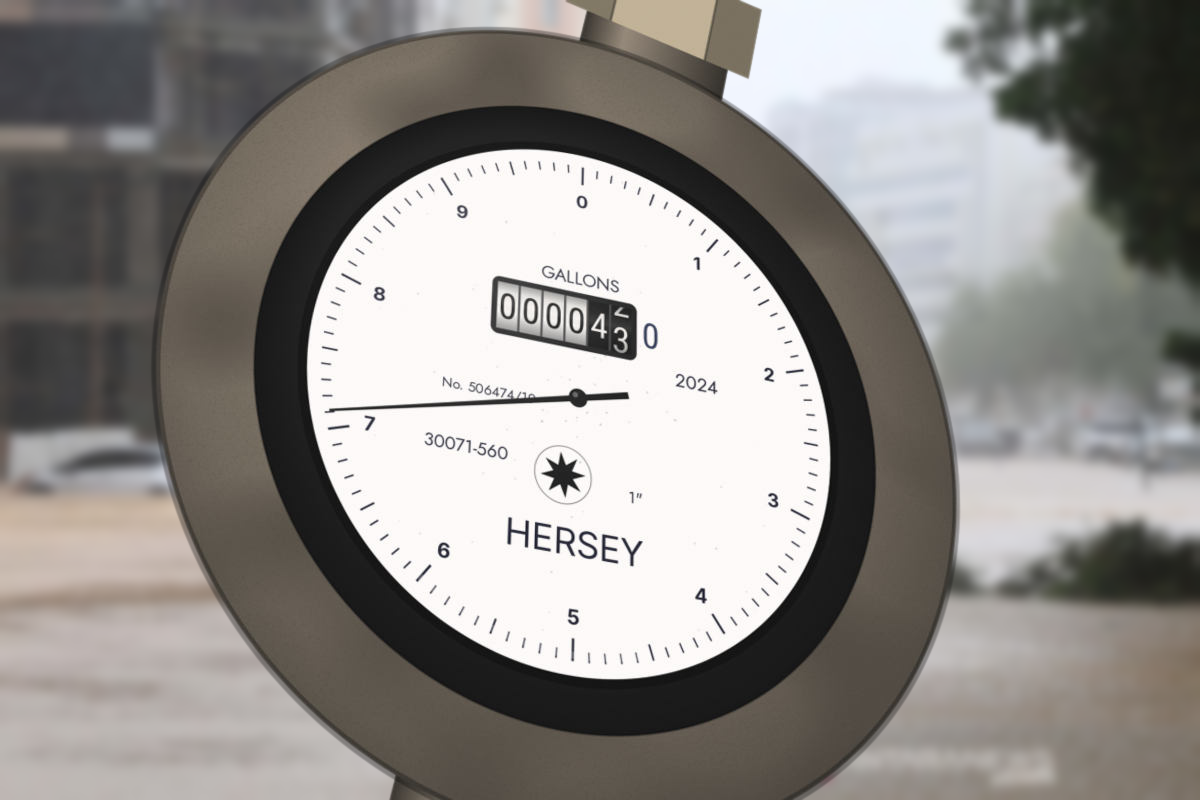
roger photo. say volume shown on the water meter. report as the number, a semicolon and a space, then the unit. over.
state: 427.1; gal
